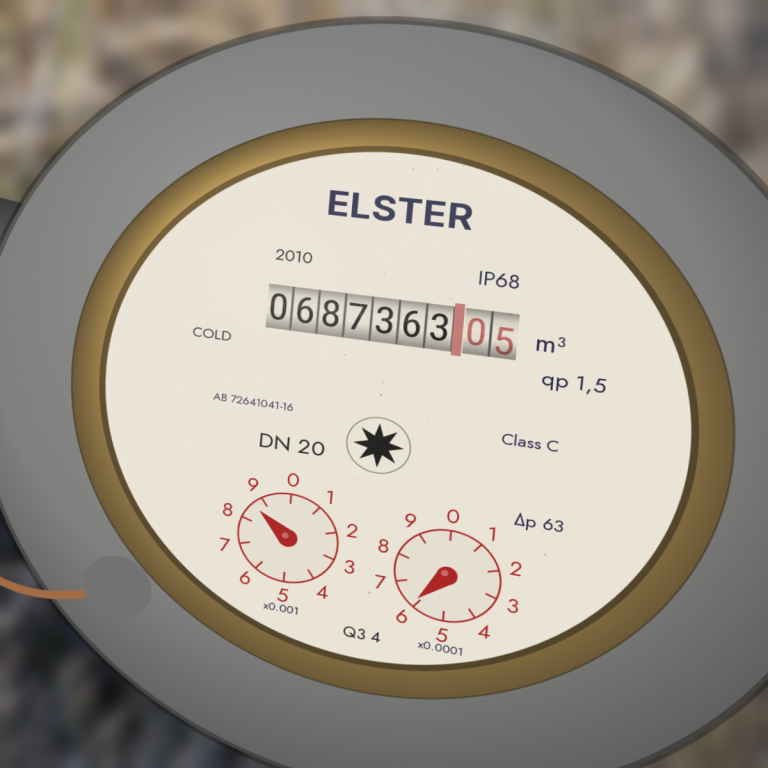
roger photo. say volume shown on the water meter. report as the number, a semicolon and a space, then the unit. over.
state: 687363.0486; m³
